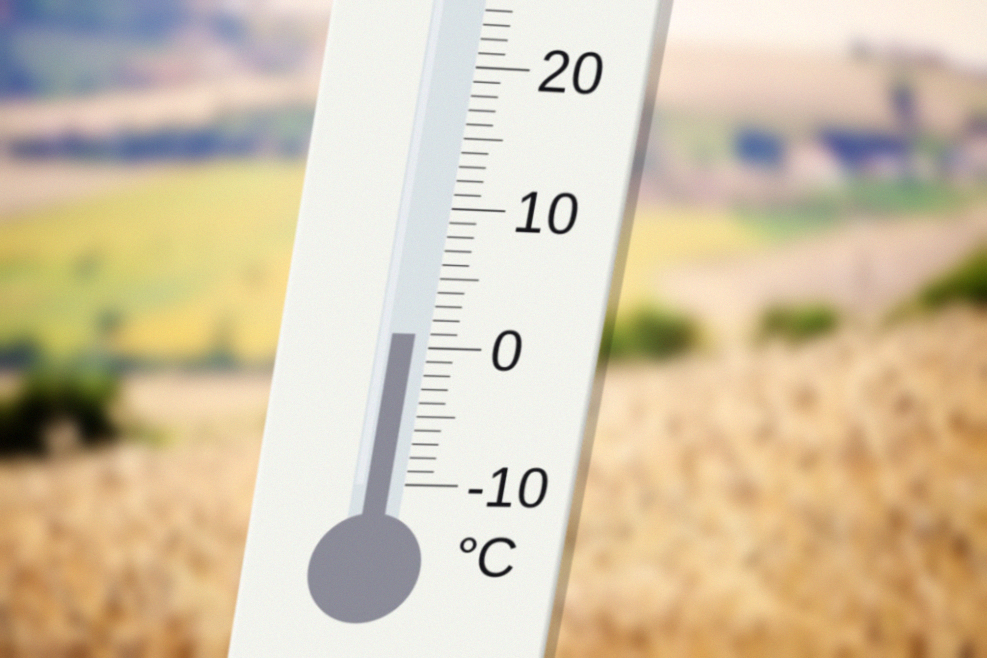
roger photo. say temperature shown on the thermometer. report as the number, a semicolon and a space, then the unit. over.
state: 1; °C
